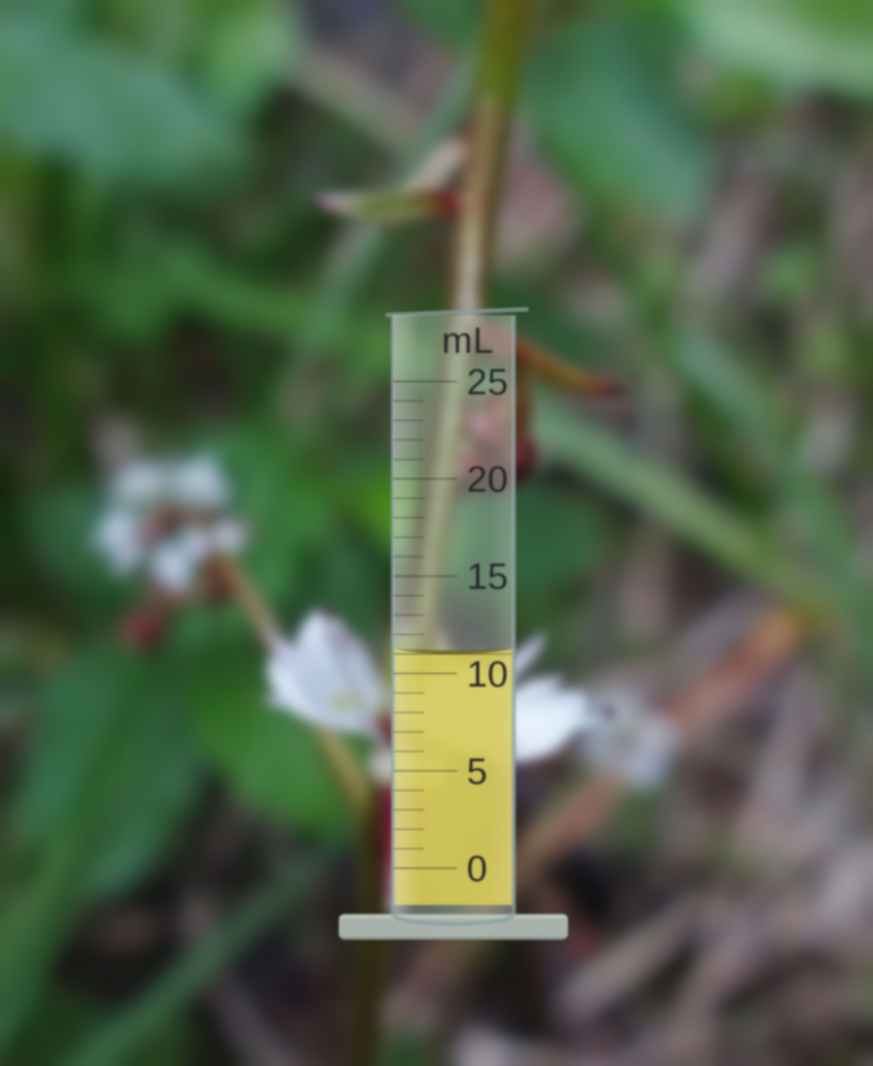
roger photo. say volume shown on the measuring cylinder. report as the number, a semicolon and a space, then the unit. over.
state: 11; mL
